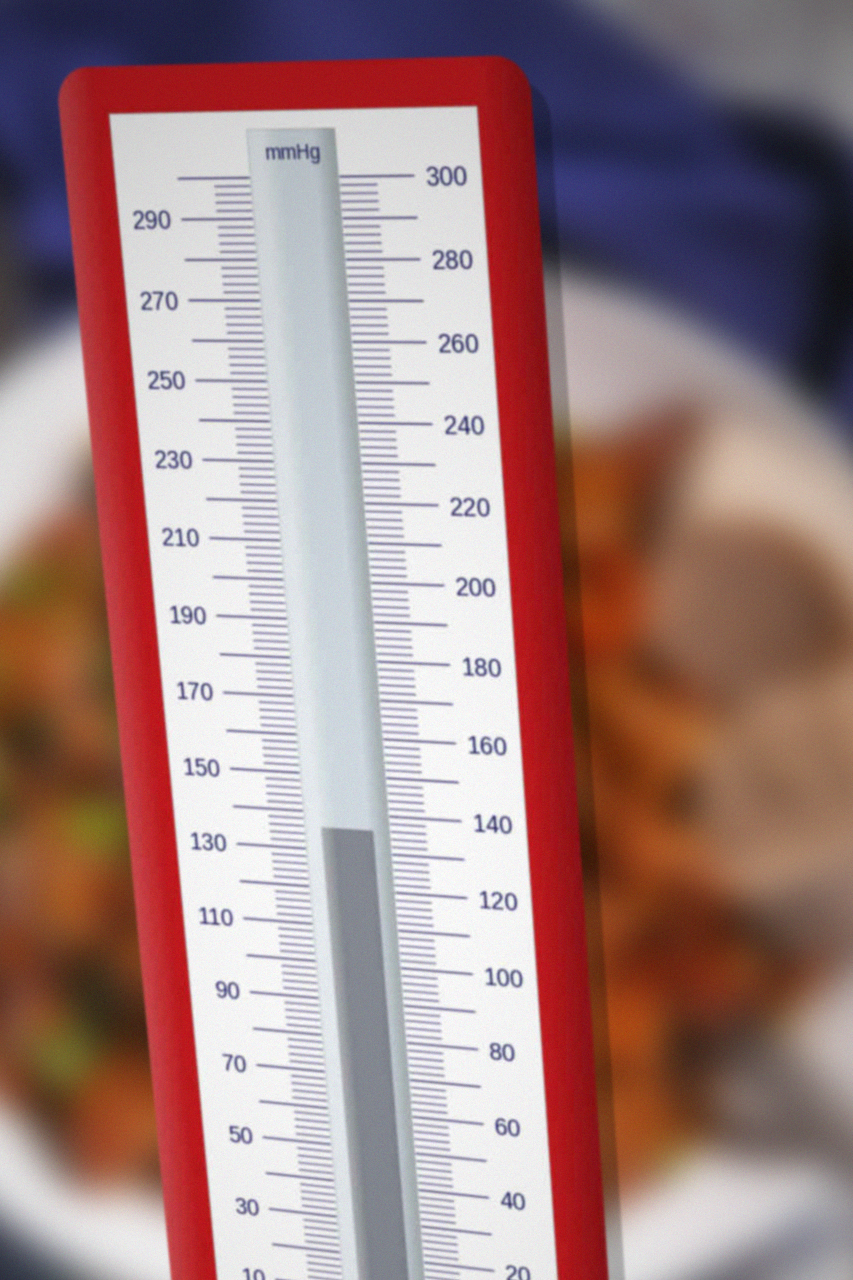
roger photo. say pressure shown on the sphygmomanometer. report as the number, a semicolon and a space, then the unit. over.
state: 136; mmHg
